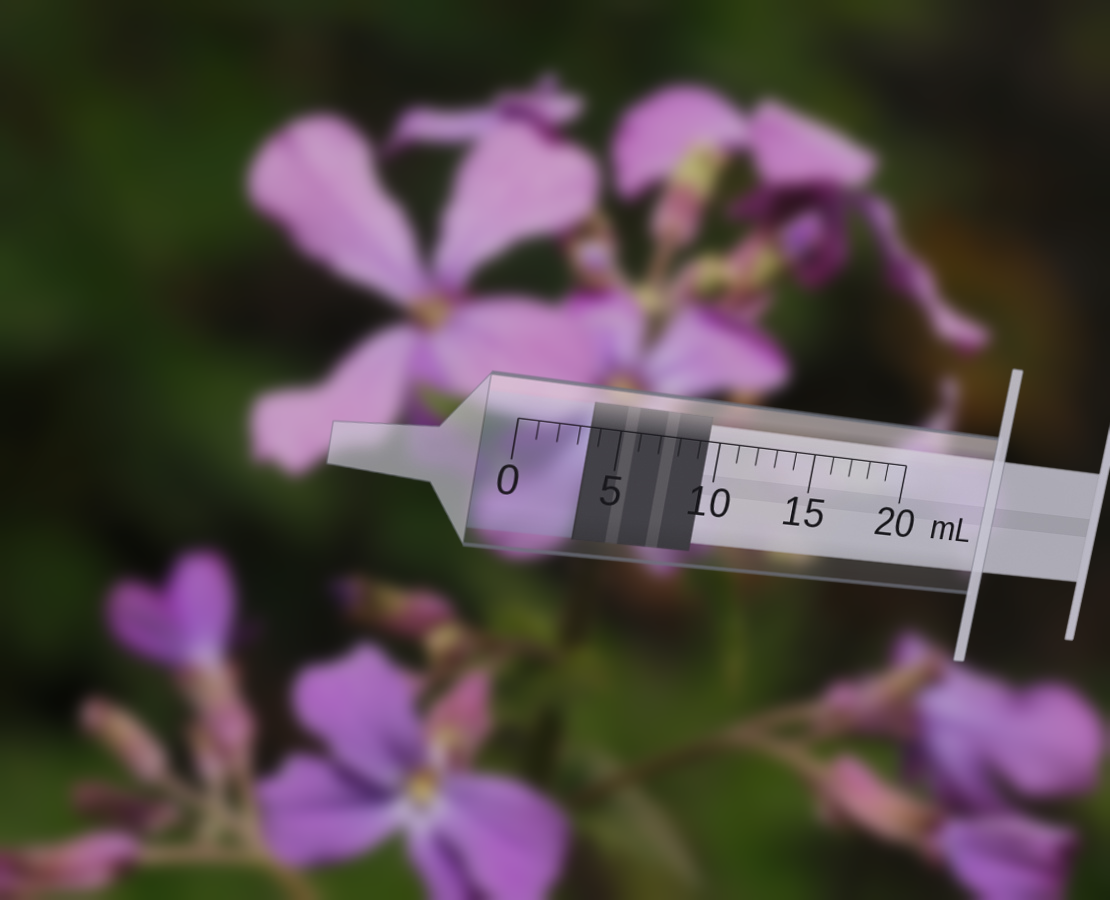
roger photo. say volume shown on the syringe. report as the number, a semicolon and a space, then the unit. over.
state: 3.5; mL
